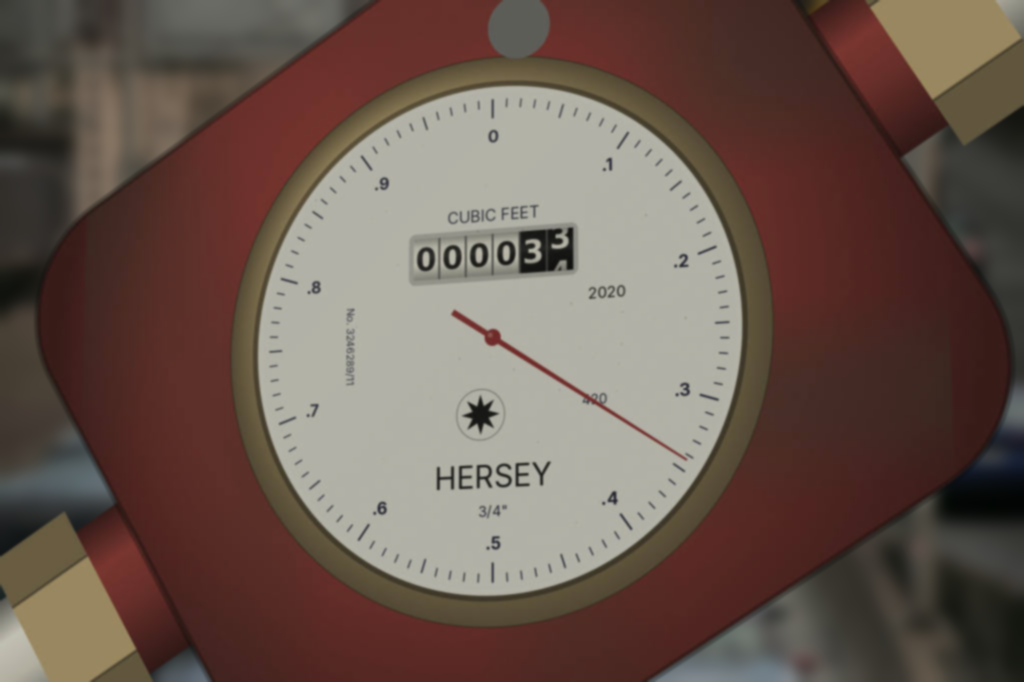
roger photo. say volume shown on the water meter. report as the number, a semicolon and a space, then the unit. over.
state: 33.34; ft³
